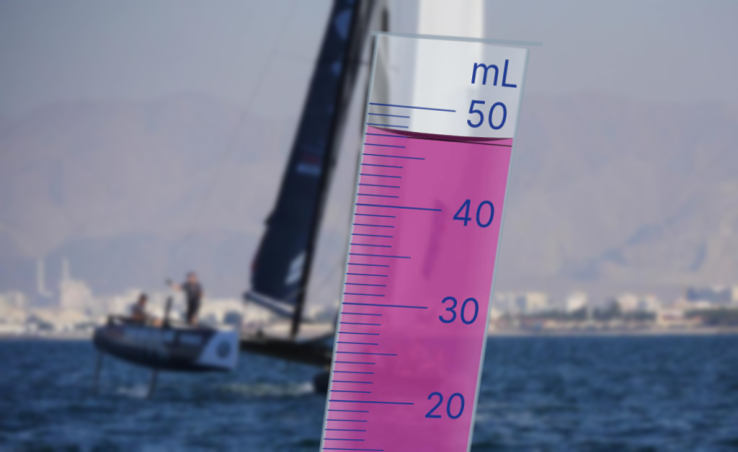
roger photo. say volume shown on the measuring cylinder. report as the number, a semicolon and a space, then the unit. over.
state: 47; mL
